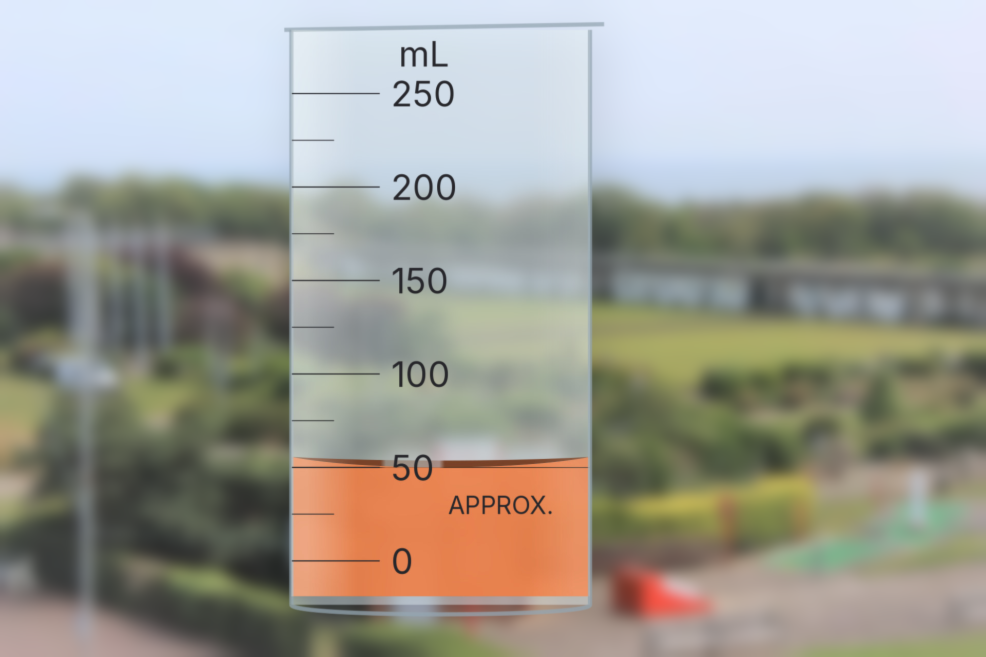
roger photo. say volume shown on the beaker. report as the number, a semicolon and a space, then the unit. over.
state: 50; mL
